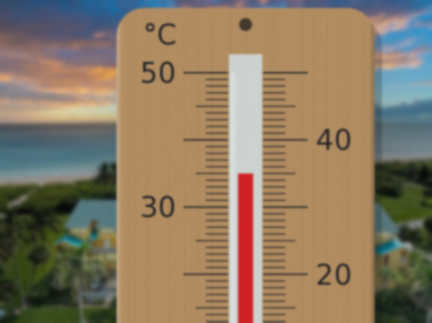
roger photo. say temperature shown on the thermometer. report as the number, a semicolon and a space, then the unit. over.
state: 35; °C
